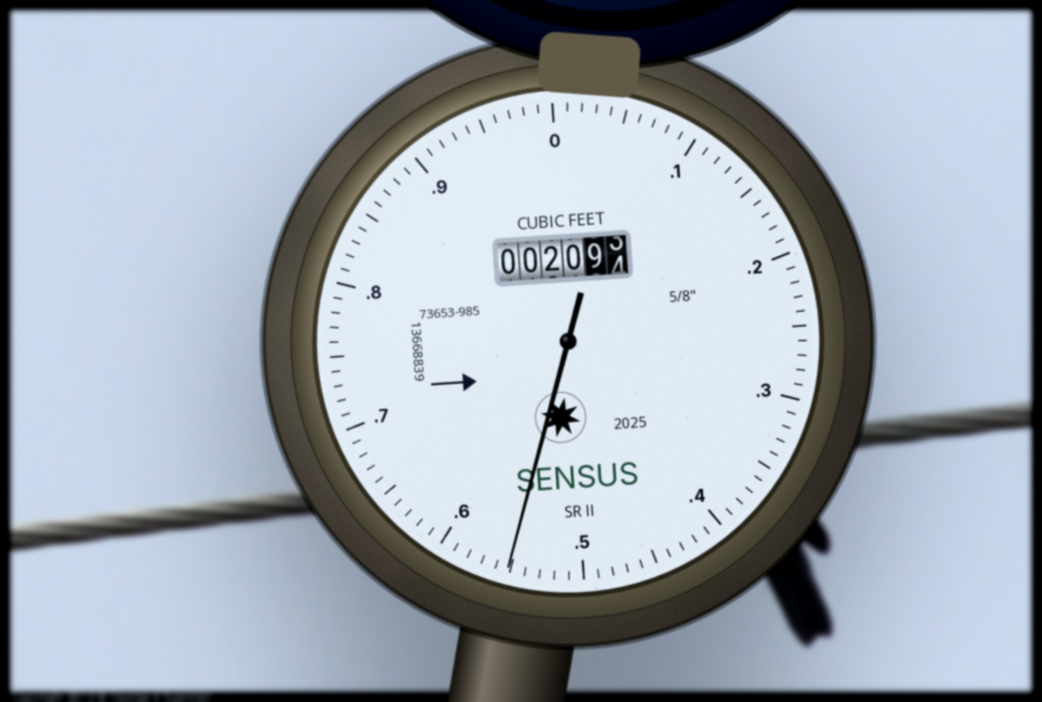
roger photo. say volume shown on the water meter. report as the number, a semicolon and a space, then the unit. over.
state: 2093.55; ft³
